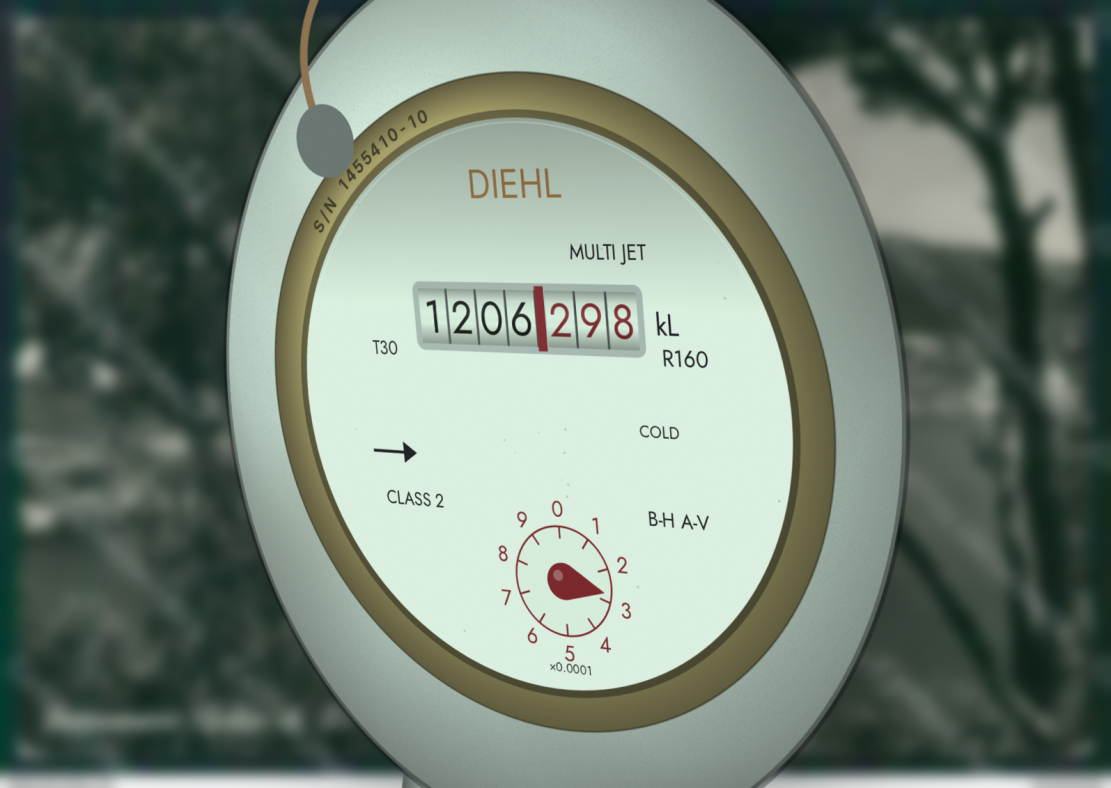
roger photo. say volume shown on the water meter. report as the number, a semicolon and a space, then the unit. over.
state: 1206.2982; kL
